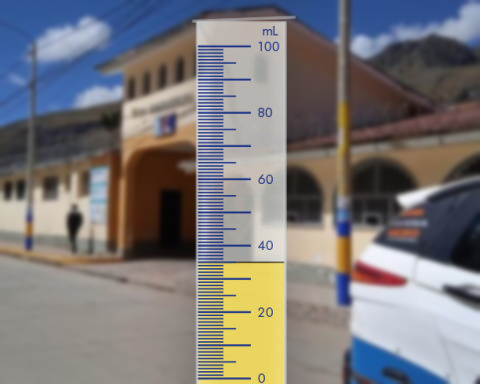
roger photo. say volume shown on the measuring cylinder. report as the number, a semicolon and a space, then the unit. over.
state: 35; mL
